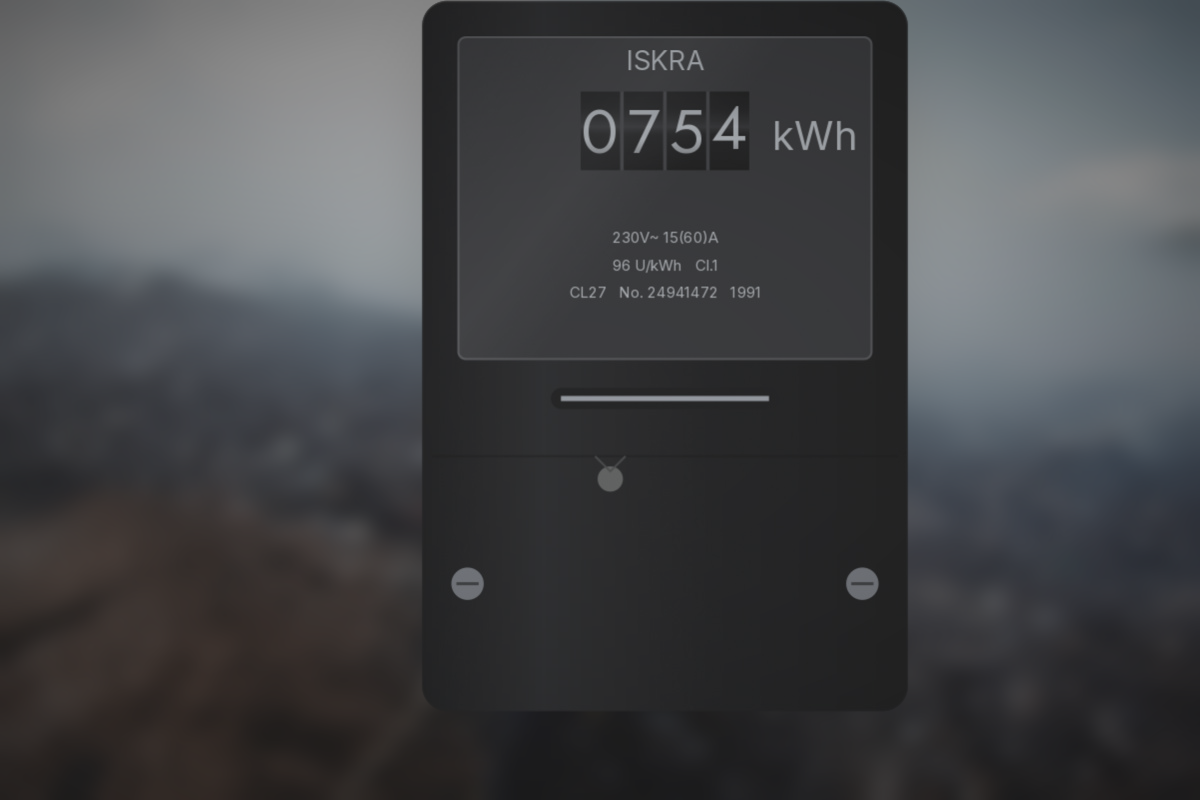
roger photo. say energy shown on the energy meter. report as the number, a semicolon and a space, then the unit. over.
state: 754; kWh
